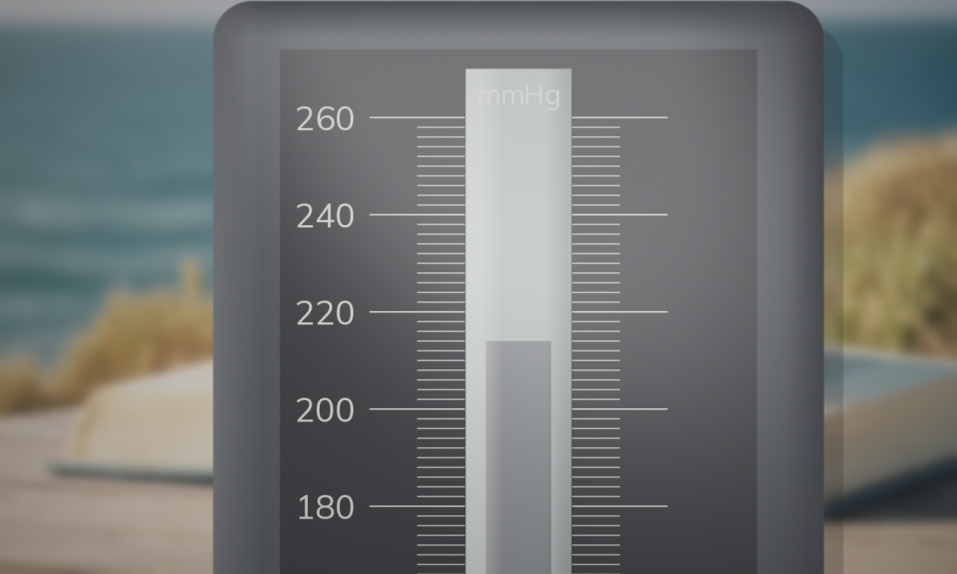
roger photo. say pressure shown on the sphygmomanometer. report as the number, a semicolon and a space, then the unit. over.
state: 214; mmHg
